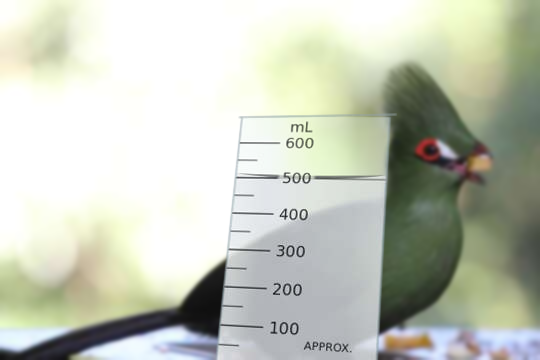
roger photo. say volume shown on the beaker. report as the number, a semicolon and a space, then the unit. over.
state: 500; mL
